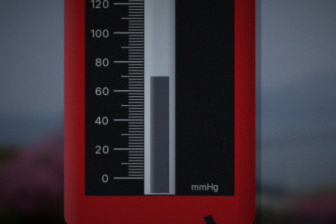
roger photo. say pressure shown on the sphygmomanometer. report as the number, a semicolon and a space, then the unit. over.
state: 70; mmHg
